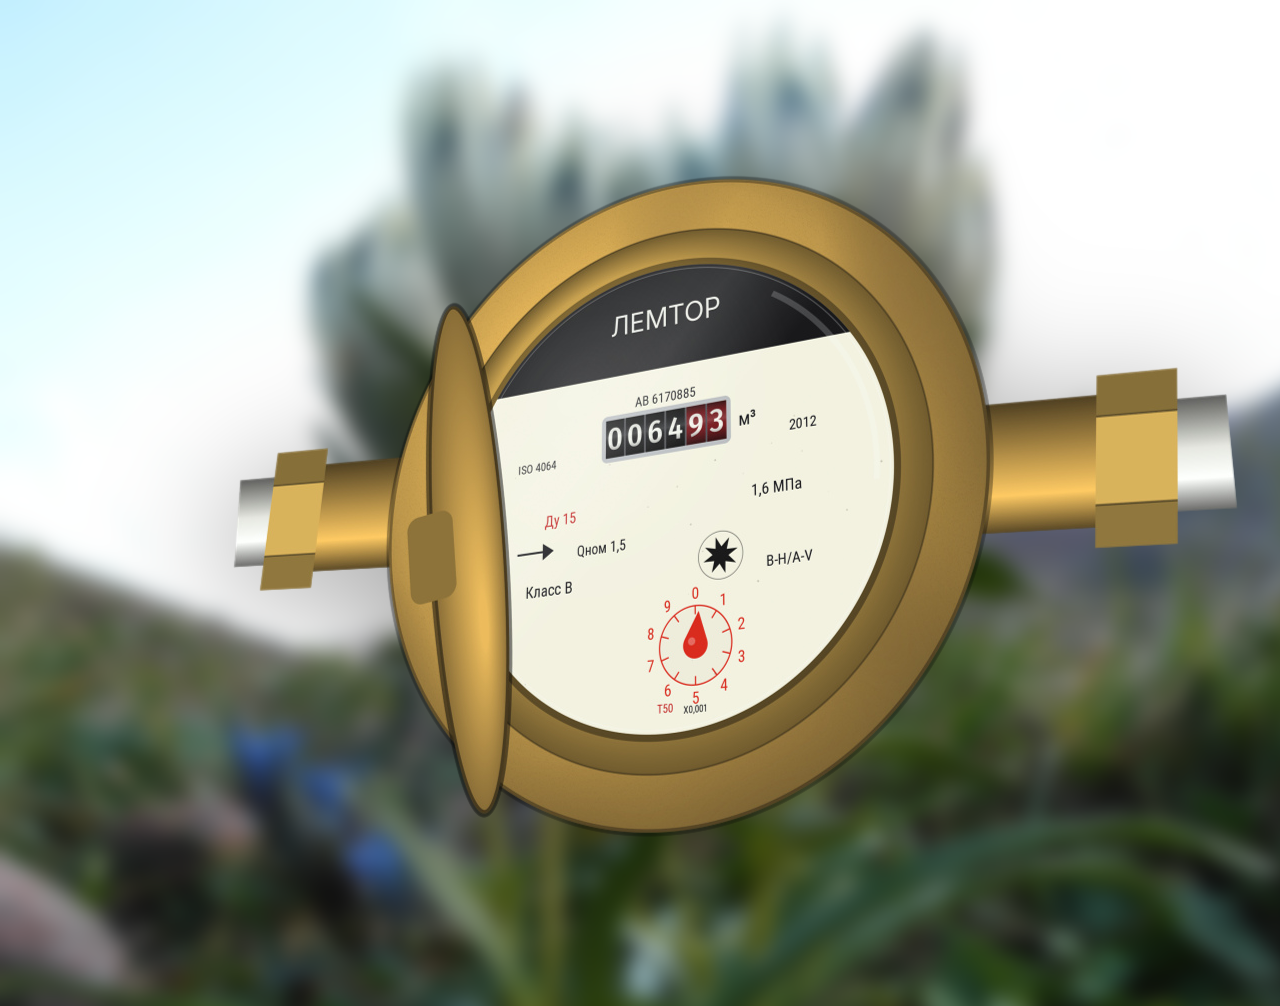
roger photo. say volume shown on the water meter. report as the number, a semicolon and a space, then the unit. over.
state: 64.930; m³
